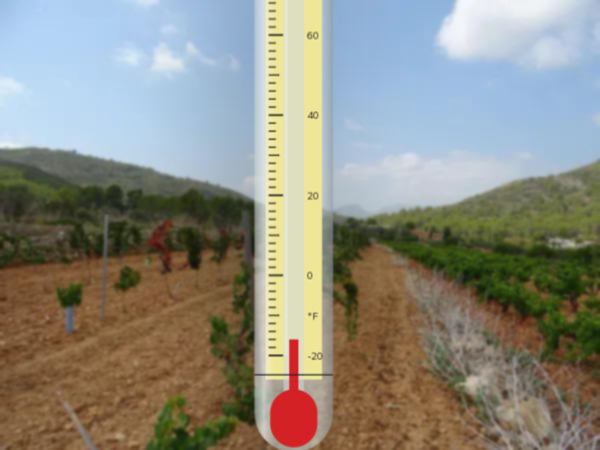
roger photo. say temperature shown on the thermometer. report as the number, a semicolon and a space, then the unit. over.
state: -16; °F
